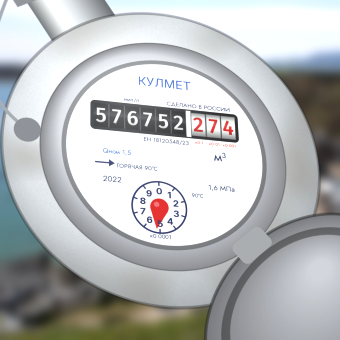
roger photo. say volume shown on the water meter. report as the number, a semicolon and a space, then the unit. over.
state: 576752.2745; m³
